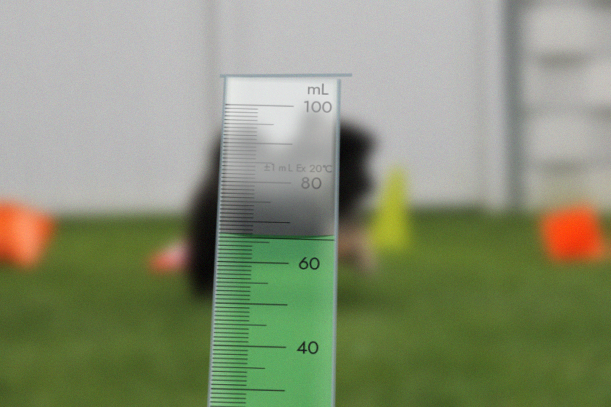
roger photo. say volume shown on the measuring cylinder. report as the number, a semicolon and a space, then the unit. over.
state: 66; mL
